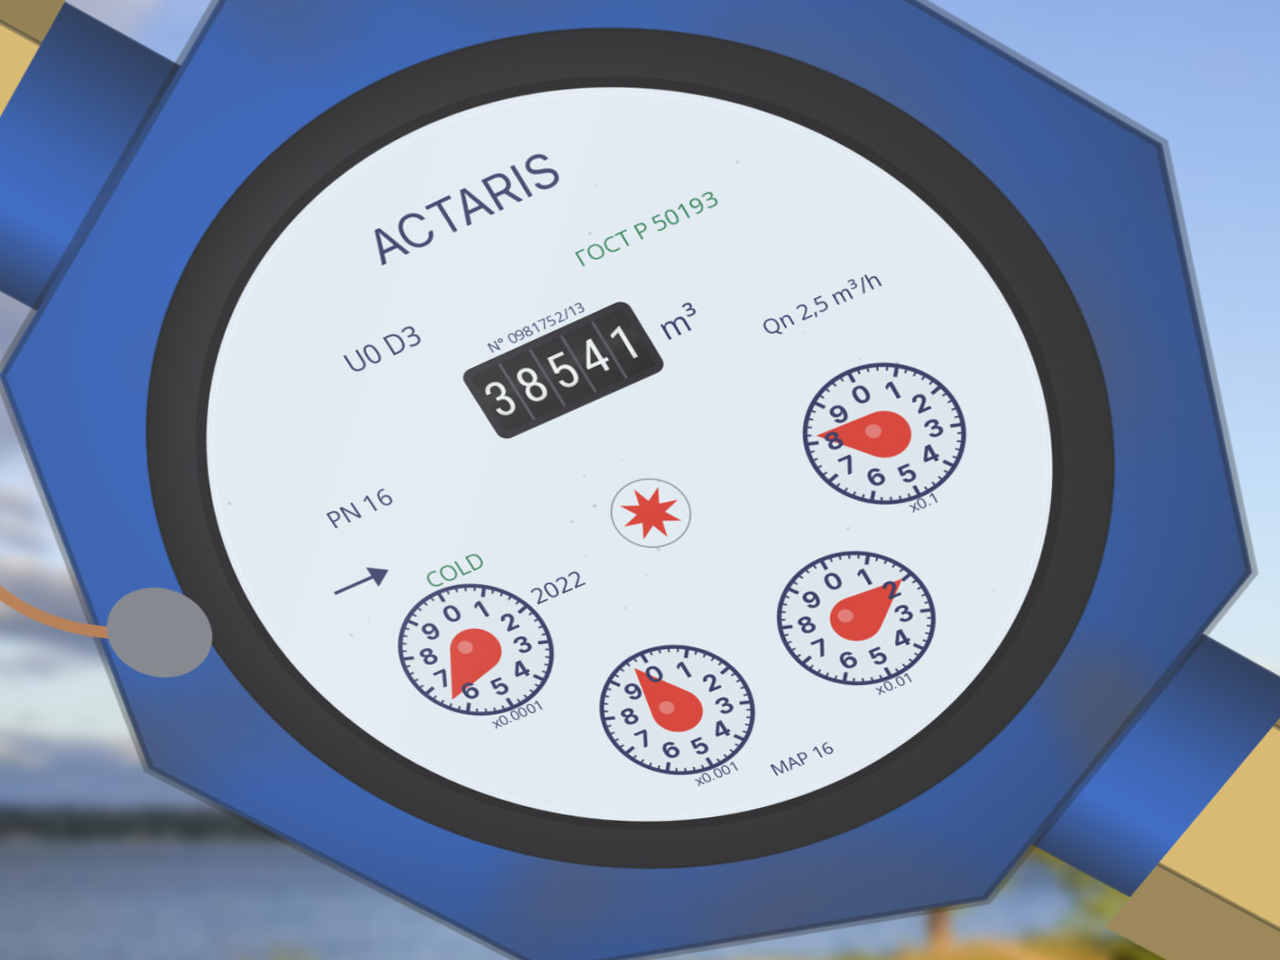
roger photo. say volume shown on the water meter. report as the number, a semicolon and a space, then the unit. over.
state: 38541.8196; m³
